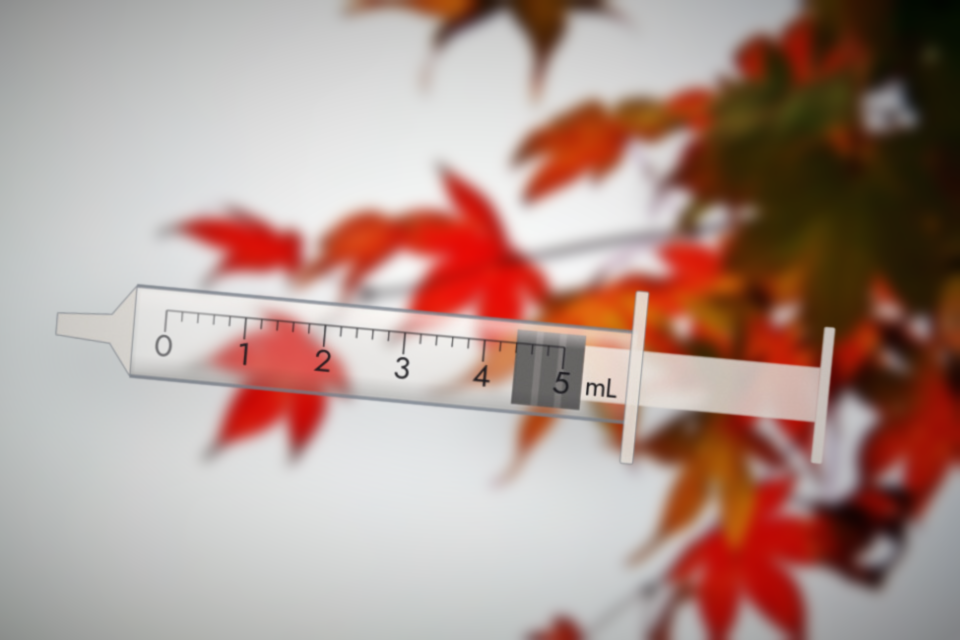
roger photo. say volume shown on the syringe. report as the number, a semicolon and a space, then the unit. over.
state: 4.4; mL
